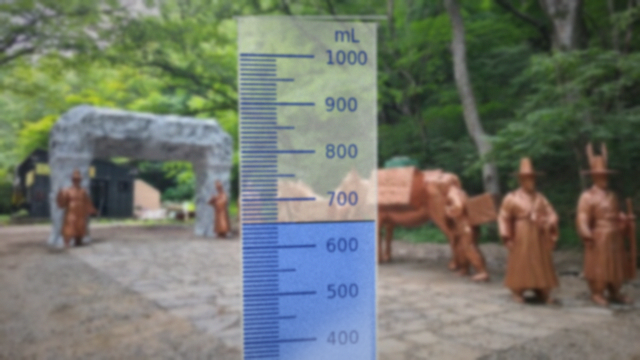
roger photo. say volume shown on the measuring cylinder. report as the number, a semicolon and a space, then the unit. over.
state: 650; mL
